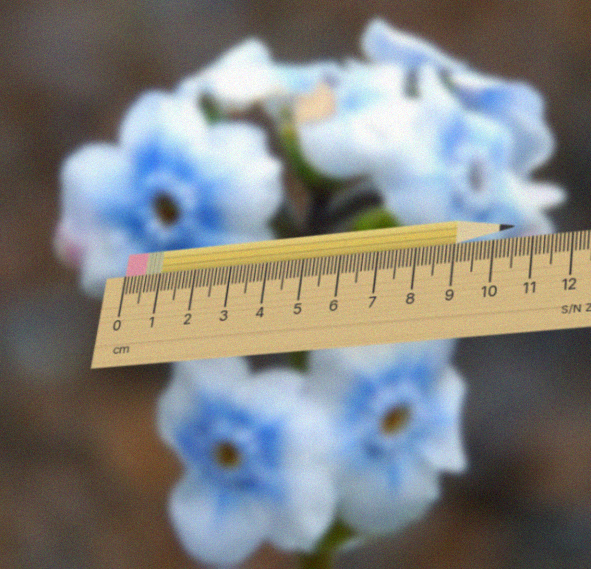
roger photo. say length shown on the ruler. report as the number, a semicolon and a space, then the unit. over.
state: 10.5; cm
